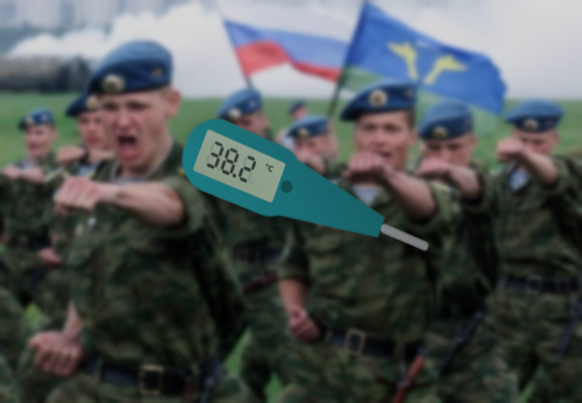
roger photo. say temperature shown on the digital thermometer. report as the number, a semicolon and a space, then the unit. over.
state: 38.2; °C
